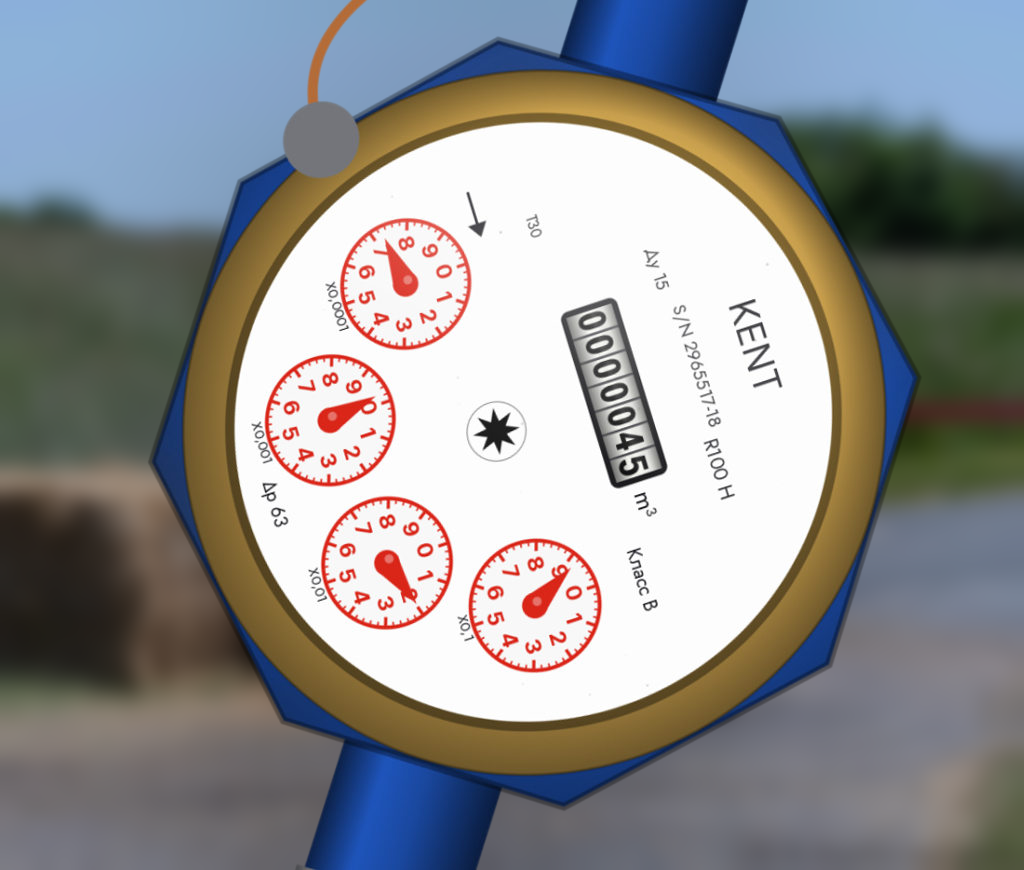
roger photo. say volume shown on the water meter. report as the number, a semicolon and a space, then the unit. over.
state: 44.9197; m³
